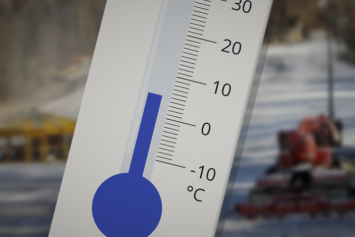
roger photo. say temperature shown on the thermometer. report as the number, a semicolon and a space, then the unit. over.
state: 5; °C
